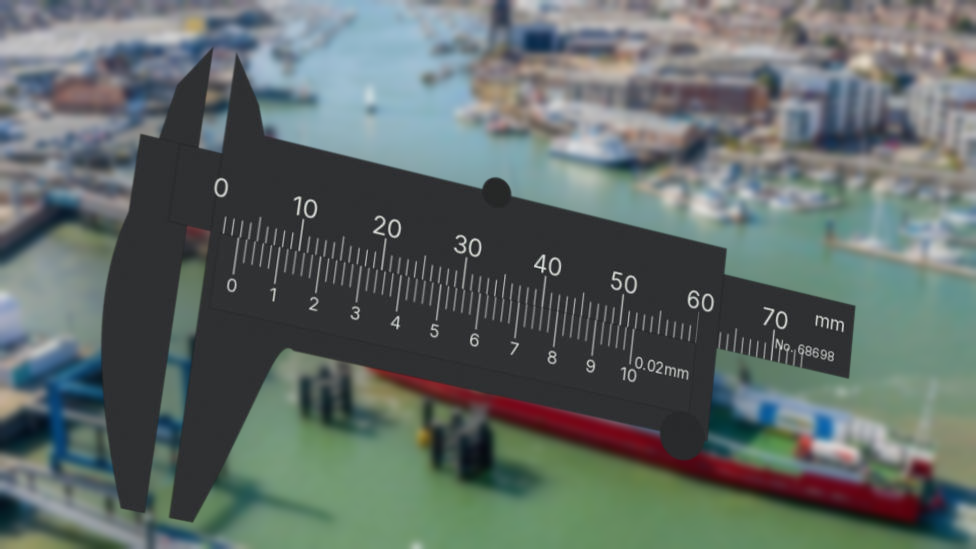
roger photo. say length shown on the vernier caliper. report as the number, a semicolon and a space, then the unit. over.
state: 2.8; mm
